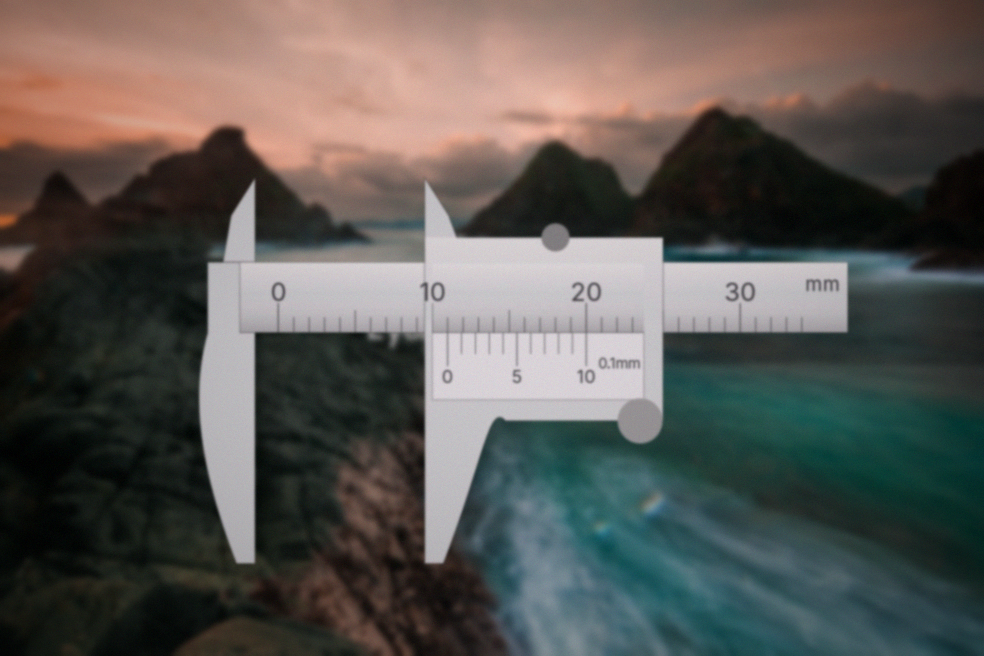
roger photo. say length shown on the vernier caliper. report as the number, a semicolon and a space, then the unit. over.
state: 11.0; mm
